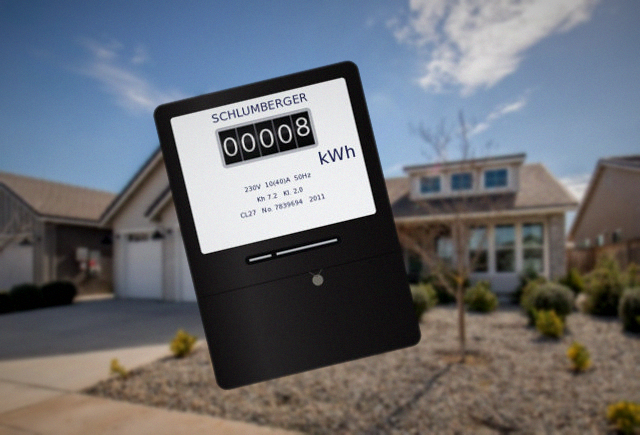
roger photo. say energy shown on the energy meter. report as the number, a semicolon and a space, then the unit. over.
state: 8; kWh
